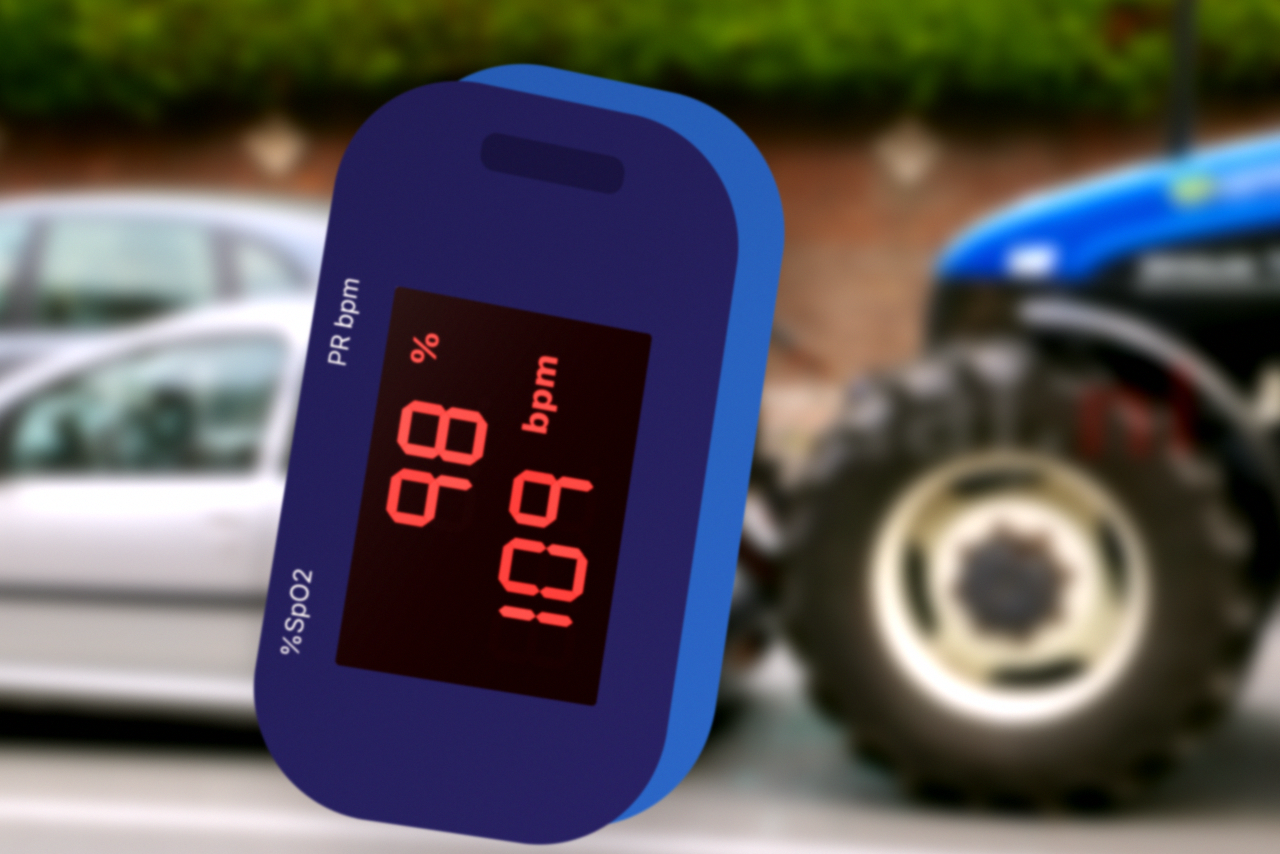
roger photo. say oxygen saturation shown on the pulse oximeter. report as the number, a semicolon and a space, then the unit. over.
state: 98; %
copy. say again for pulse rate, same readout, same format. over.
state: 109; bpm
